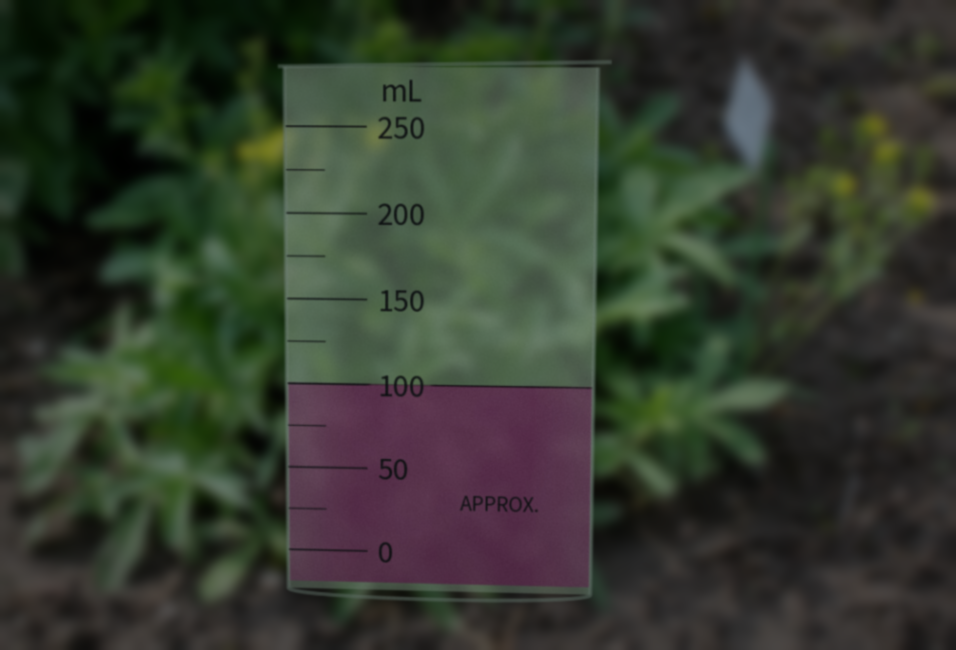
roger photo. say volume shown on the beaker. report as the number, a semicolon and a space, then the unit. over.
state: 100; mL
